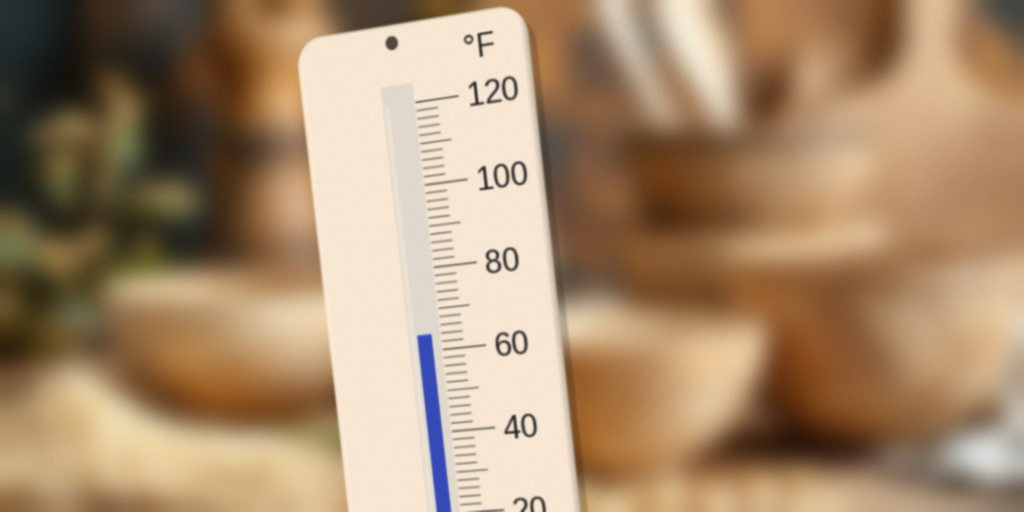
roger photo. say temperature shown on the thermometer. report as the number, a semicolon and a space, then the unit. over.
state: 64; °F
